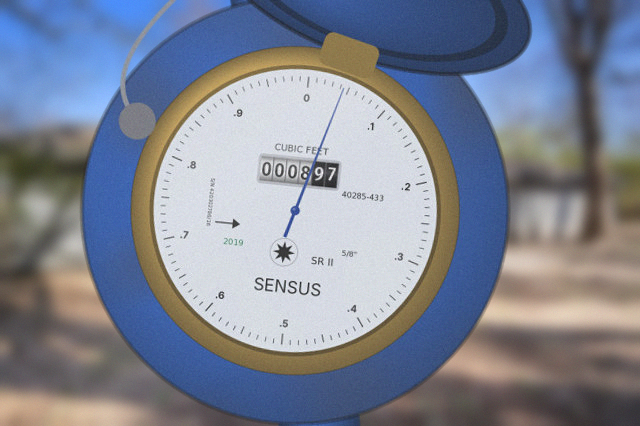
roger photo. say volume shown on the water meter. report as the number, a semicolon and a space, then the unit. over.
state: 897.04; ft³
